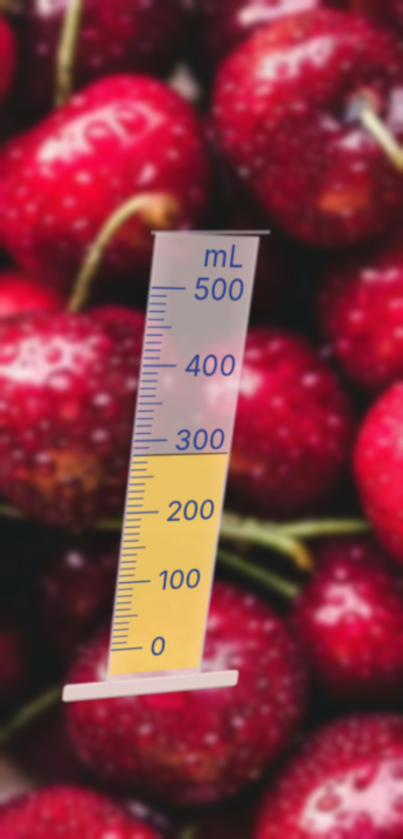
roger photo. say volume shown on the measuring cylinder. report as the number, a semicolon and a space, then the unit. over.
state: 280; mL
